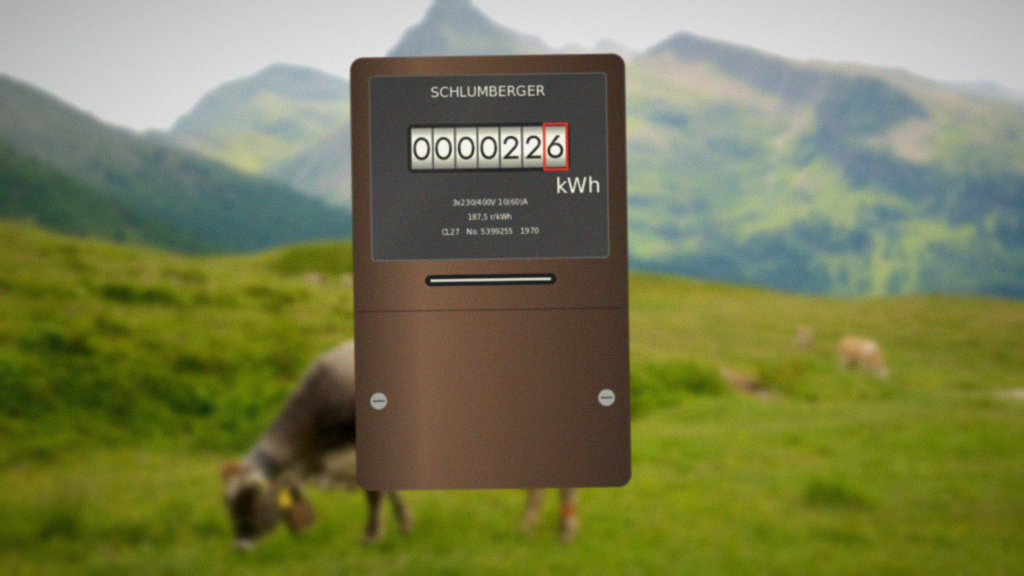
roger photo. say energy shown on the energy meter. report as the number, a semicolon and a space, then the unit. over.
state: 22.6; kWh
